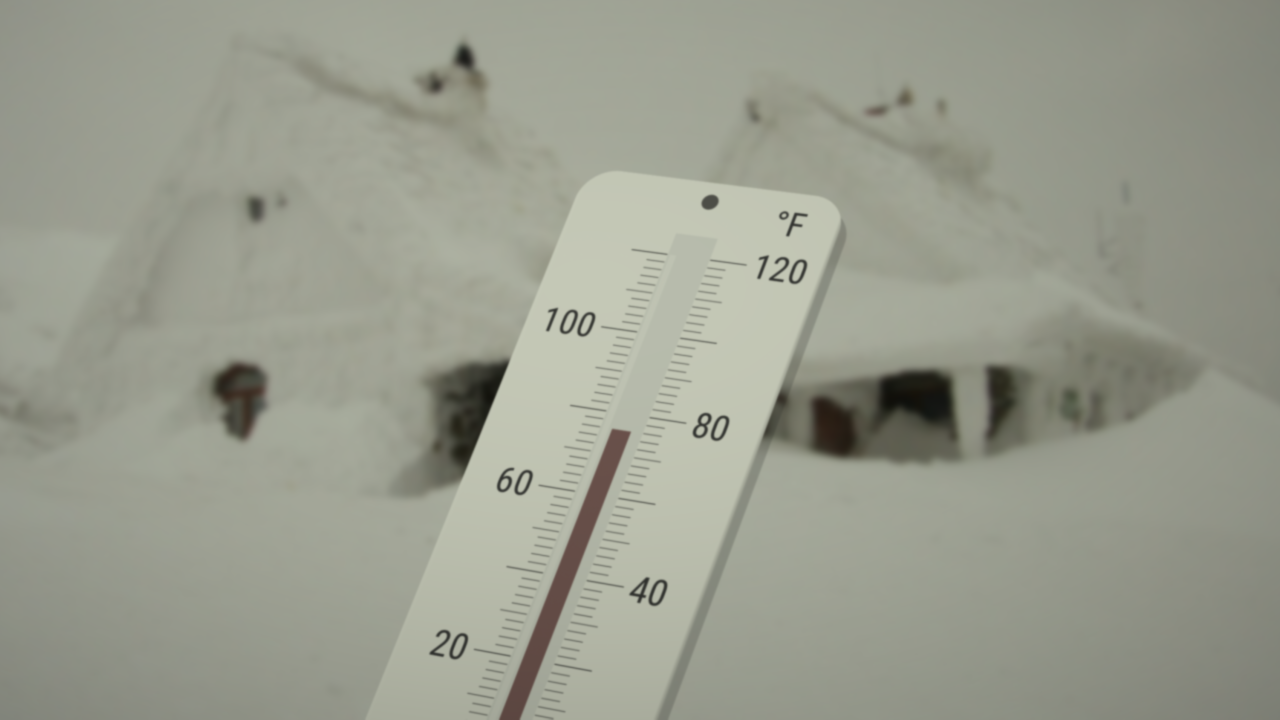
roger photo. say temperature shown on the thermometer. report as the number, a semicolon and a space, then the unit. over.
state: 76; °F
